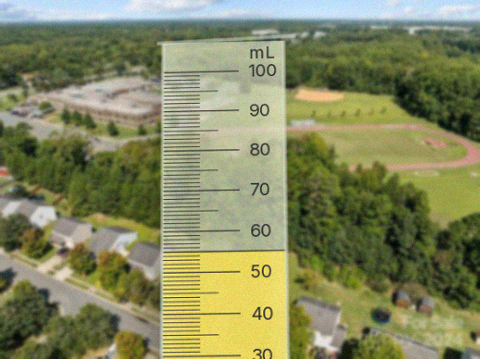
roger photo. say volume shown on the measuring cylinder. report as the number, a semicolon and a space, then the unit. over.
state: 55; mL
